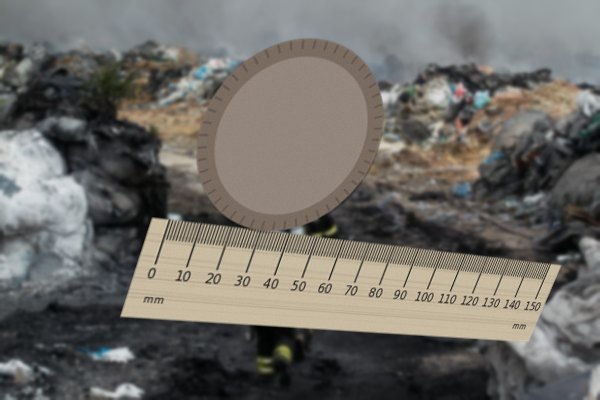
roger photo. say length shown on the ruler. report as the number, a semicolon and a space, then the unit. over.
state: 60; mm
